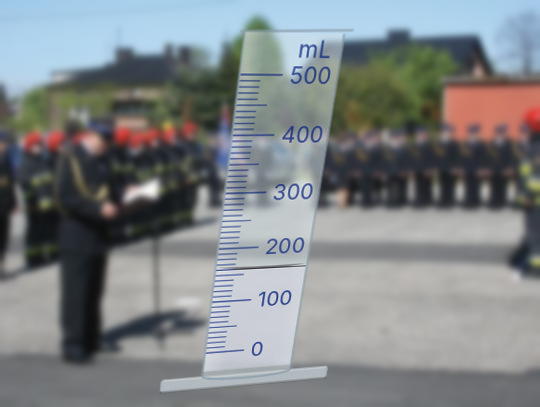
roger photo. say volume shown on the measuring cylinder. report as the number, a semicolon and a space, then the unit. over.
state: 160; mL
